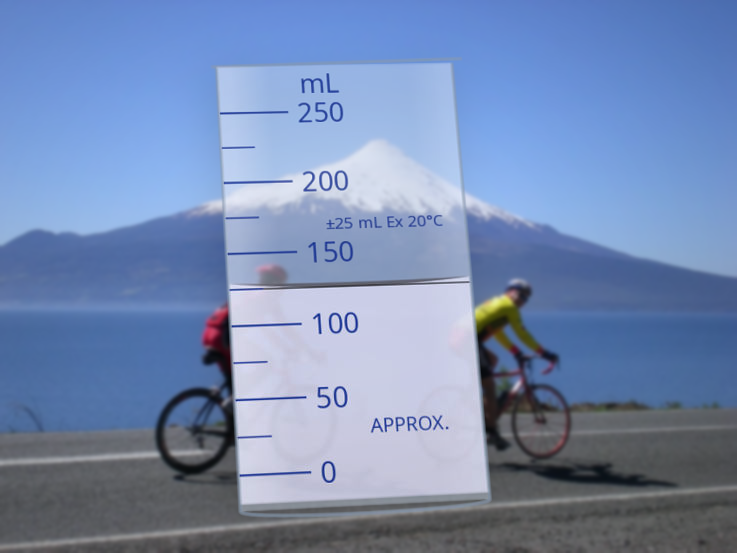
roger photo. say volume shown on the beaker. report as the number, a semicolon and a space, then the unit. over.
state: 125; mL
